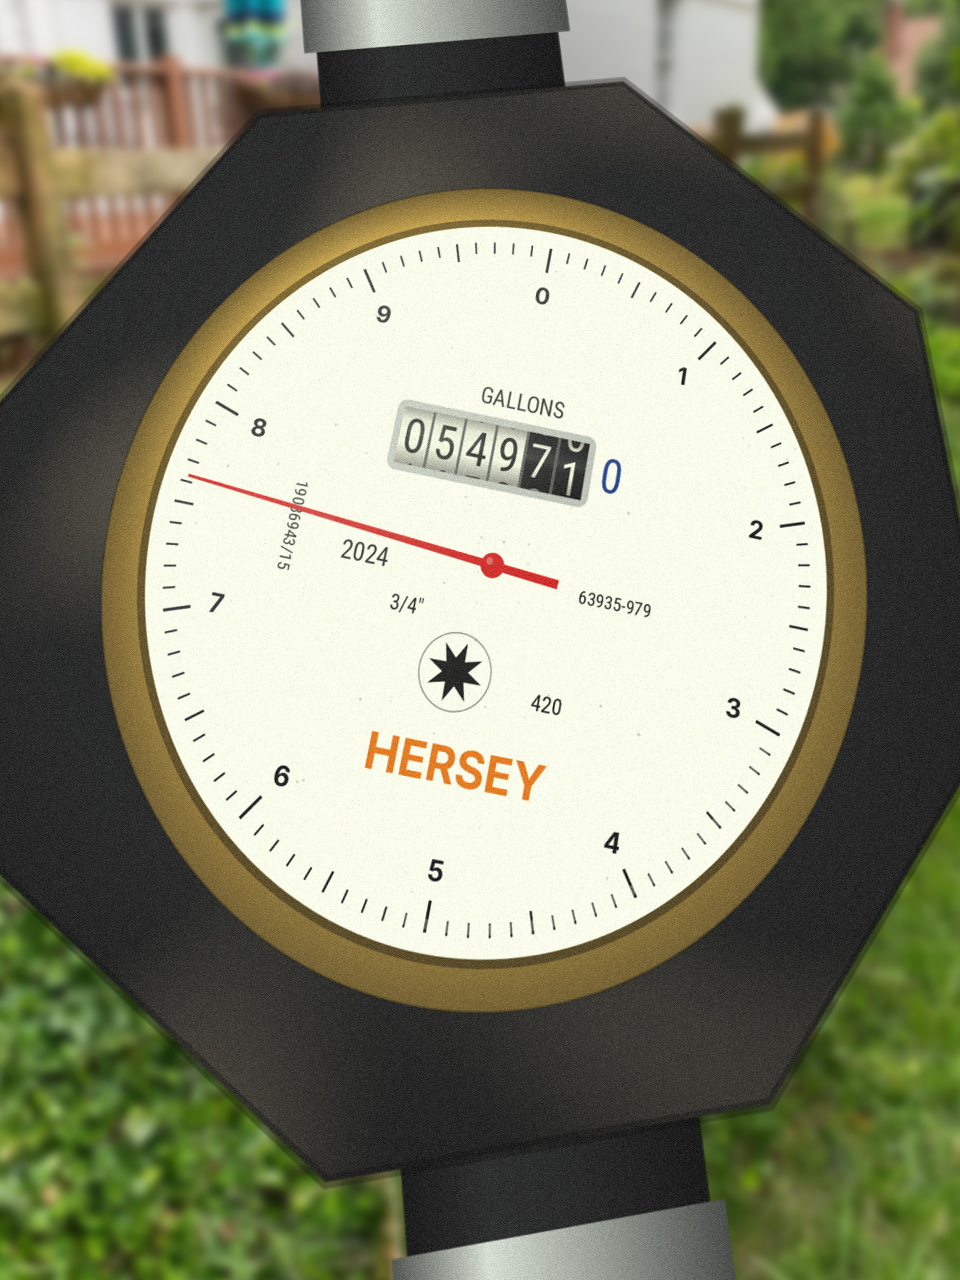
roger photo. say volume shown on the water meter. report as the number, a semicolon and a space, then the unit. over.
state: 549707.6; gal
